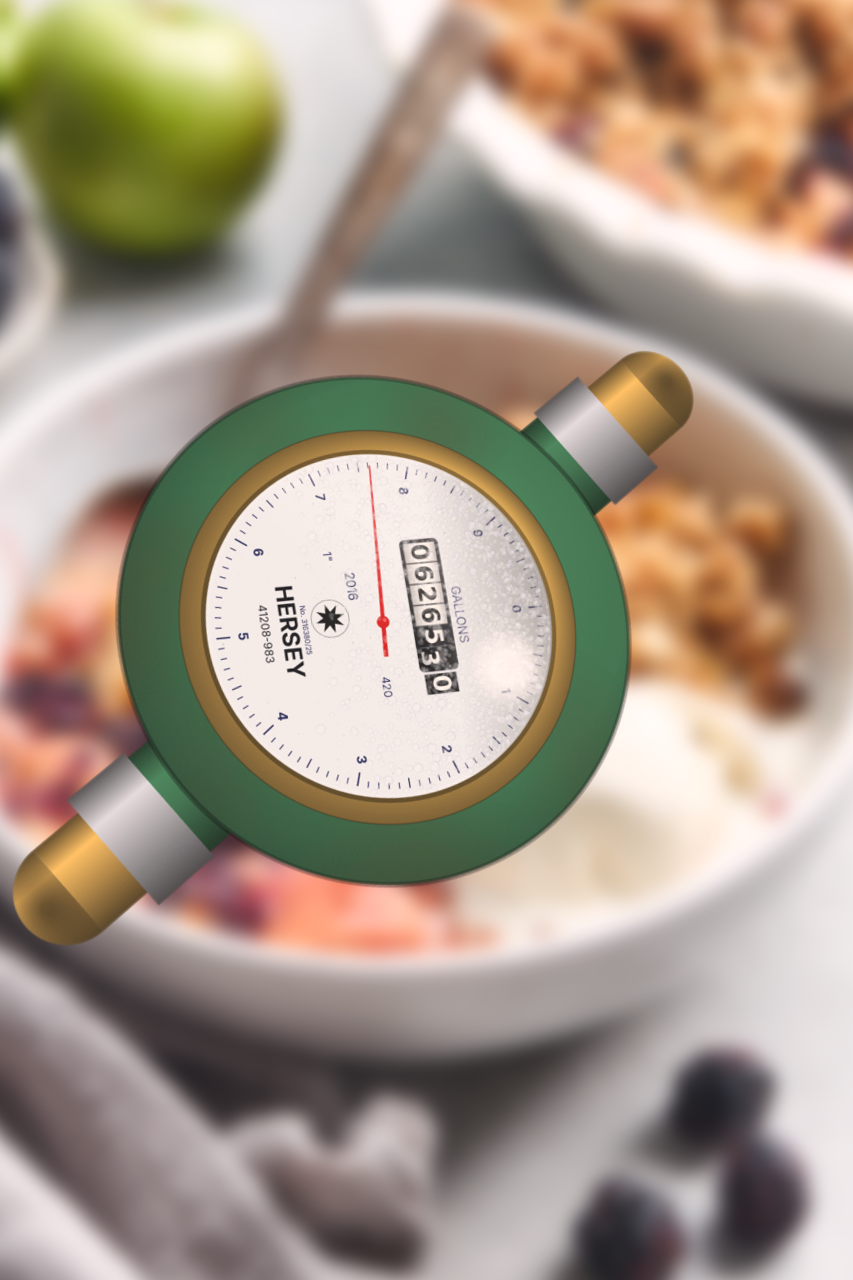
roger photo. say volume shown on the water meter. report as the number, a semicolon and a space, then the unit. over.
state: 626527.6; gal
